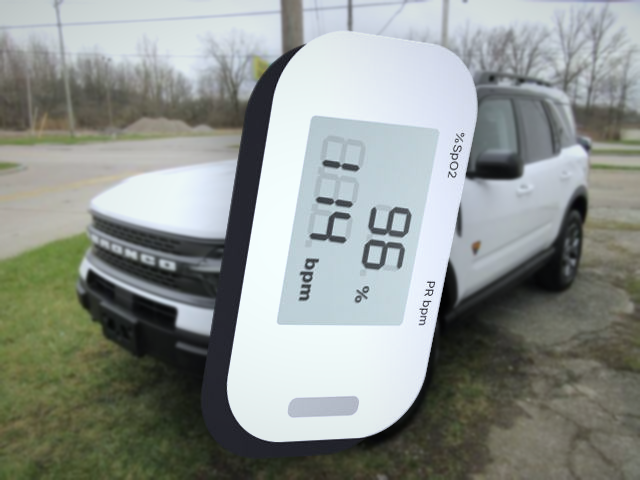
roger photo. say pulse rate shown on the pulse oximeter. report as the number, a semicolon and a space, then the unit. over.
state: 114; bpm
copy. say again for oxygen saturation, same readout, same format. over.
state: 96; %
